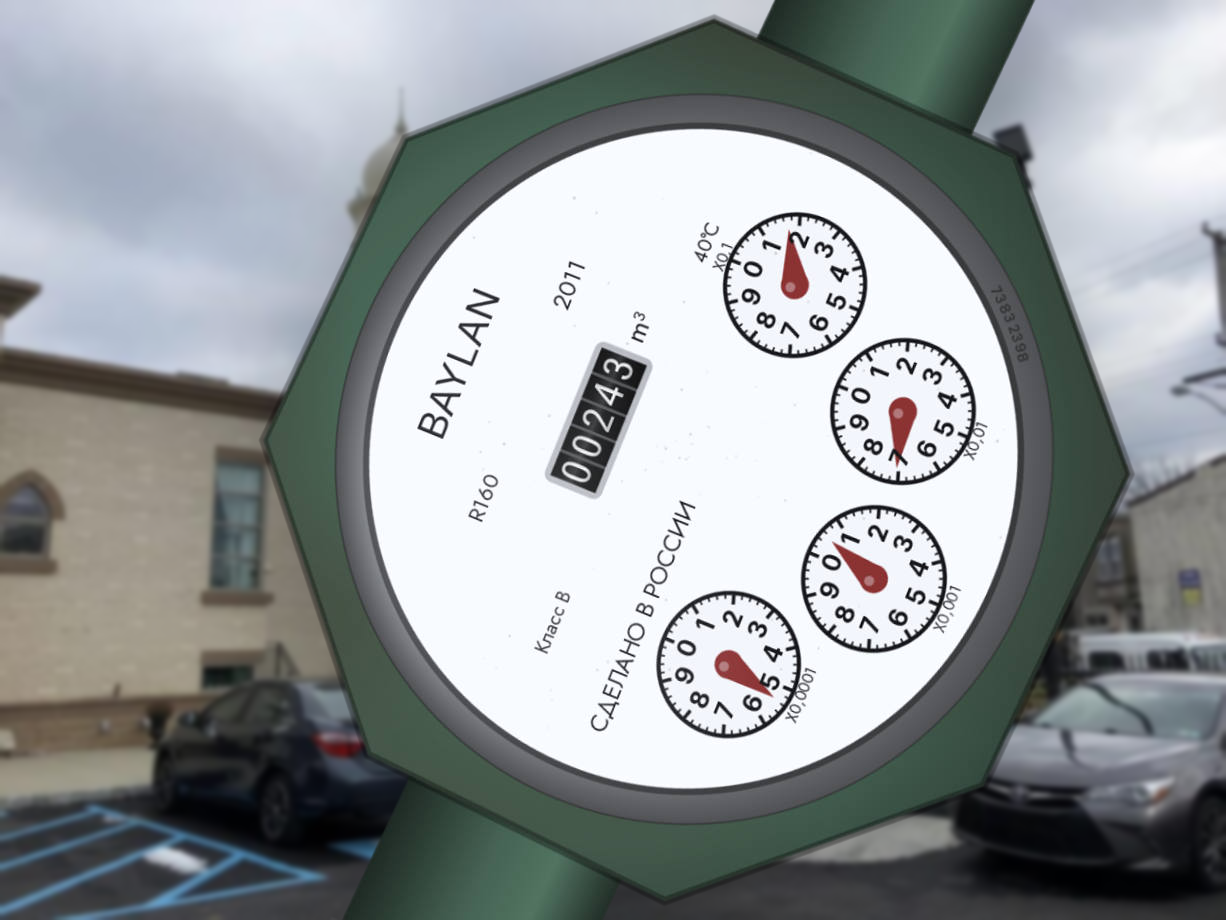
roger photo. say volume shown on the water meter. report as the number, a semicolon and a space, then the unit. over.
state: 243.1705; m³
